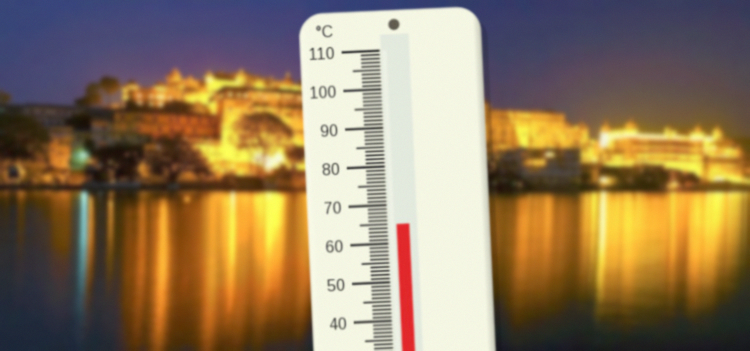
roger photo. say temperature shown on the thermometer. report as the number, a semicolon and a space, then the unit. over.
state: 65; °C
